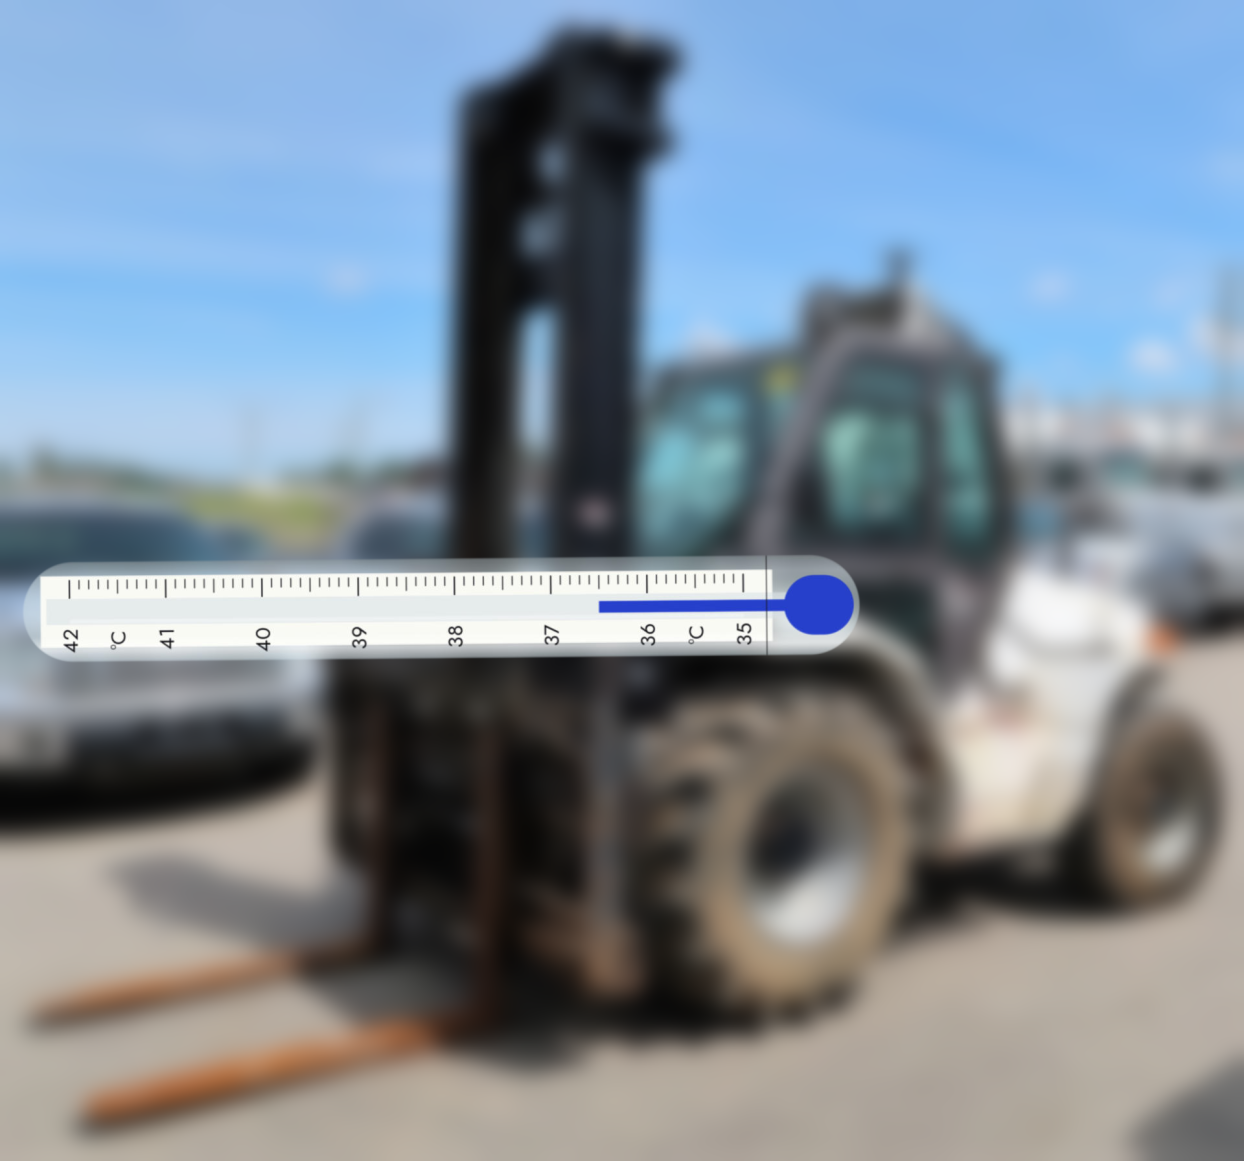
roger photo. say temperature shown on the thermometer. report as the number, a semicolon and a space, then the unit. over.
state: 36.5; °C
